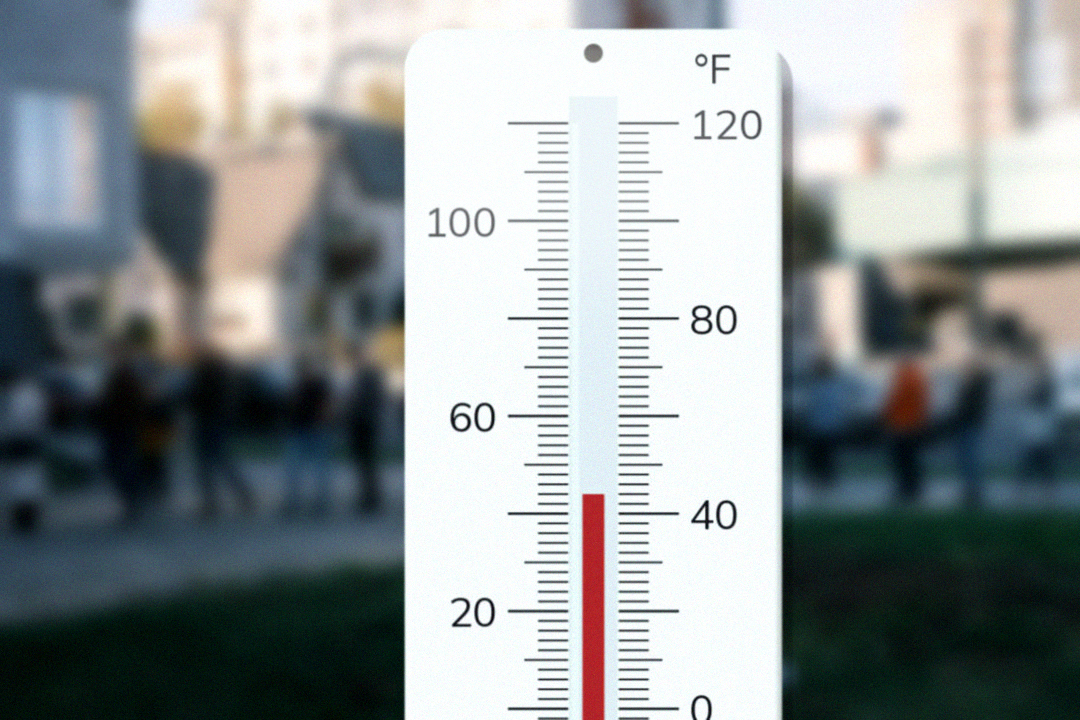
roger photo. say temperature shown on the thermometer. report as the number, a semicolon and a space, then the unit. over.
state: 44; °F
